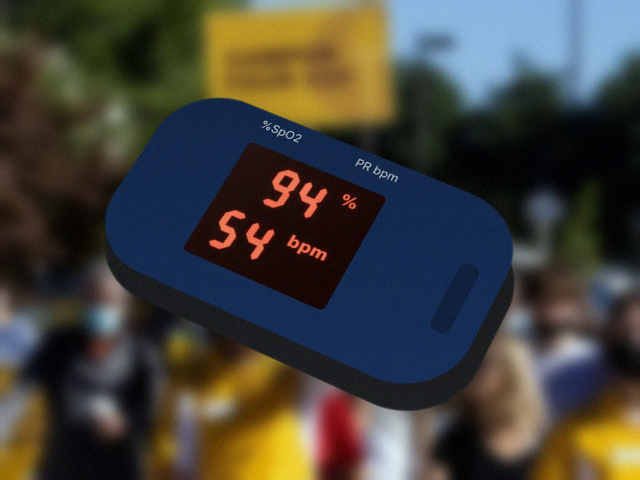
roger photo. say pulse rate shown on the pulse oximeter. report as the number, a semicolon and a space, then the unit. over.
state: 54; bpm
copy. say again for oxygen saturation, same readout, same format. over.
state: 94; %
